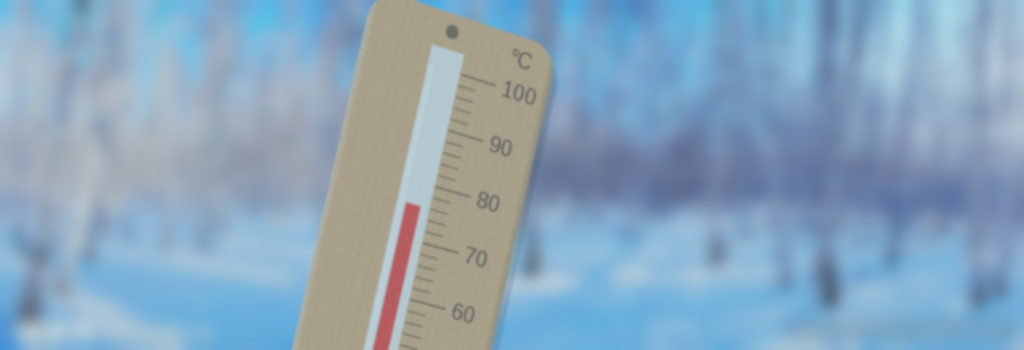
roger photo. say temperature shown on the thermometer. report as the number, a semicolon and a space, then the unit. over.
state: 76; °C
